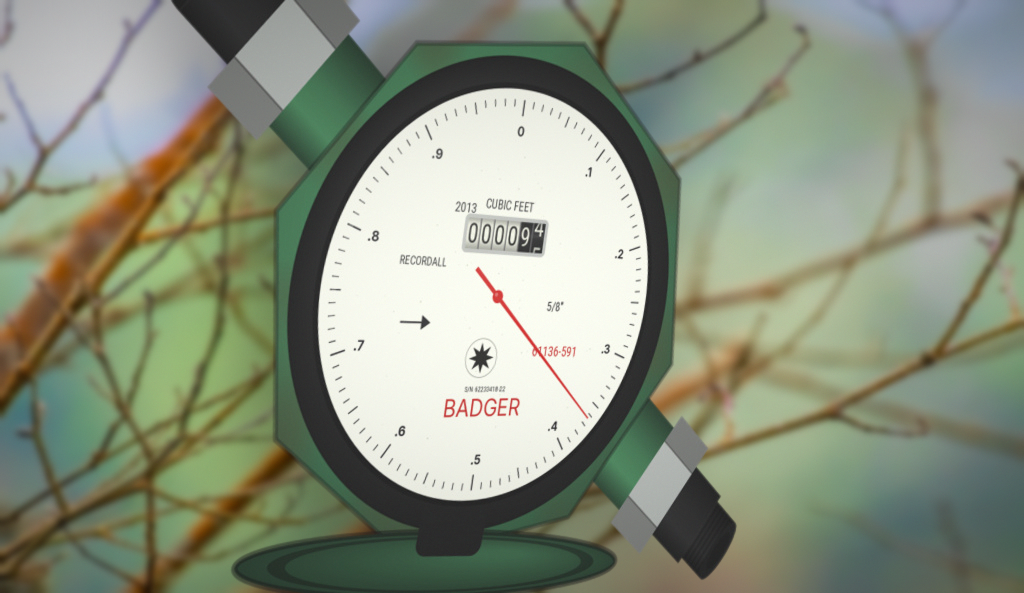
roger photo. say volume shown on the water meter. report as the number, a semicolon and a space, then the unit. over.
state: 94.36; ft³
